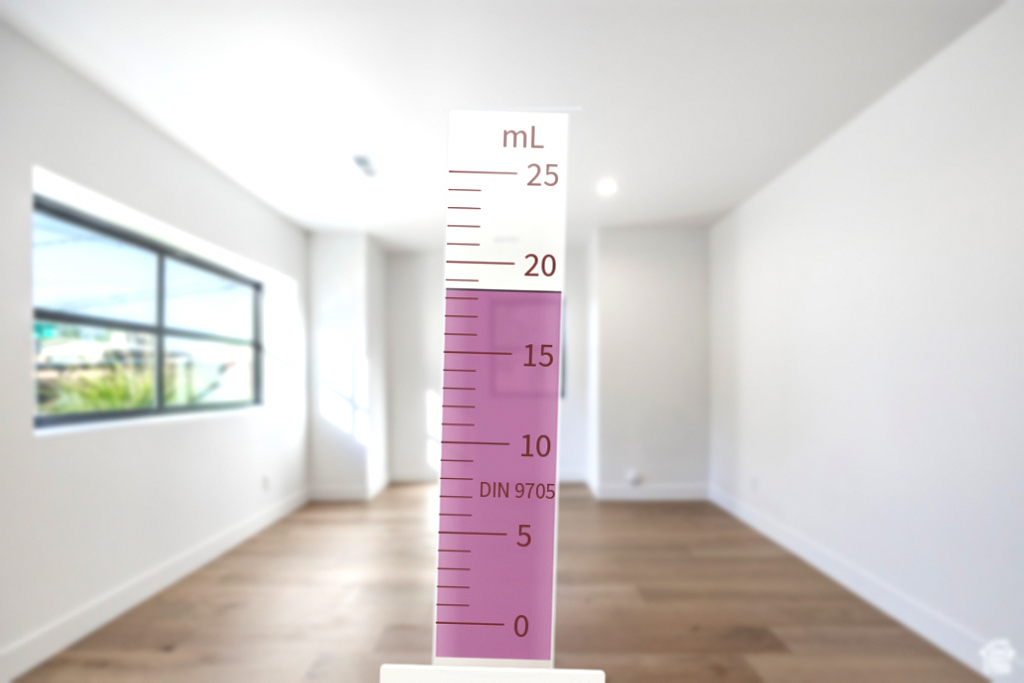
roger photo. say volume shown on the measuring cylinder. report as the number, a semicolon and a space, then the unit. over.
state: 18.5; mL
